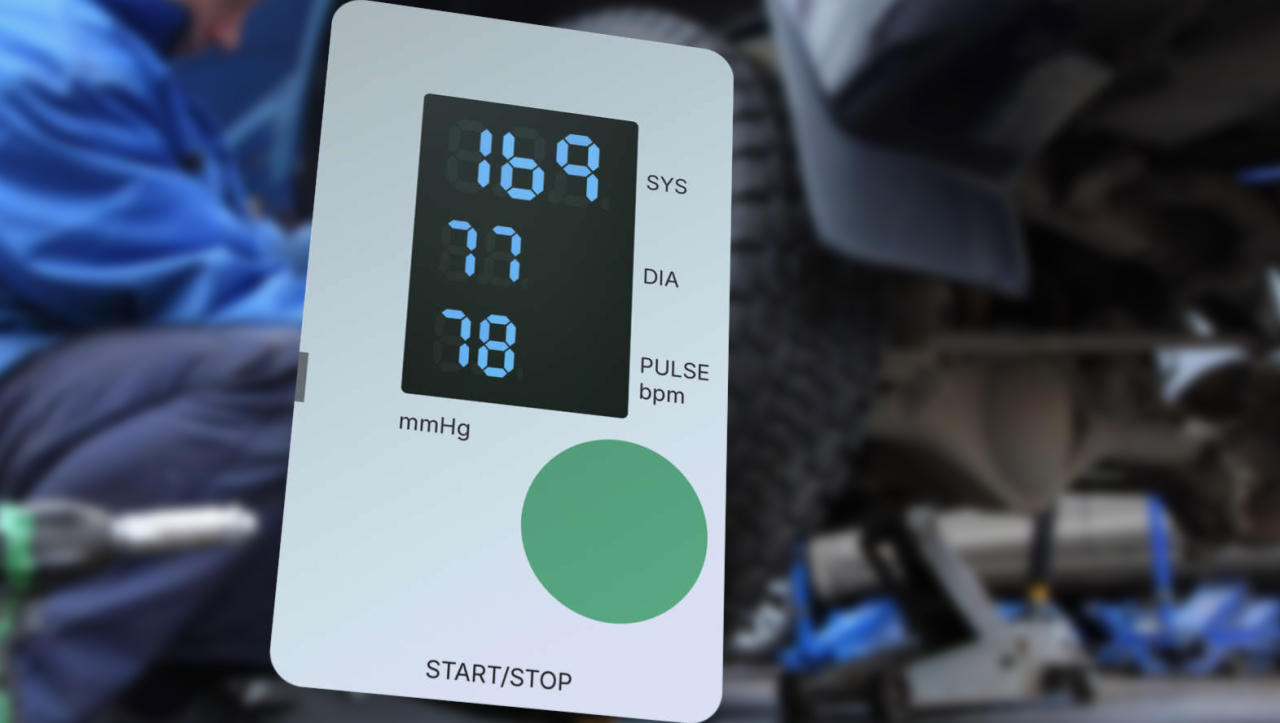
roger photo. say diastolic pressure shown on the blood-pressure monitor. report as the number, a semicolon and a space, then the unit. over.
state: 77; mmHg
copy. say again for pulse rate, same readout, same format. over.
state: 78; bpm
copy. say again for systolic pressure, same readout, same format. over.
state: 169; mmHg
